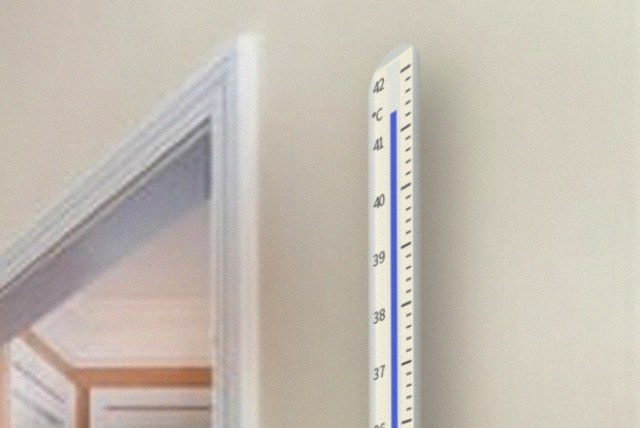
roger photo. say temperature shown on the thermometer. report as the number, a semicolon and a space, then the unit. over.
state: 41.4; °C
